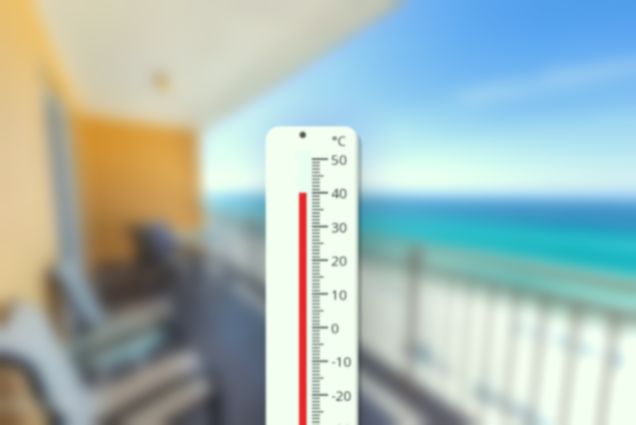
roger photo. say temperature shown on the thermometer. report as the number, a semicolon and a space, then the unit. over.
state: 40; °C
